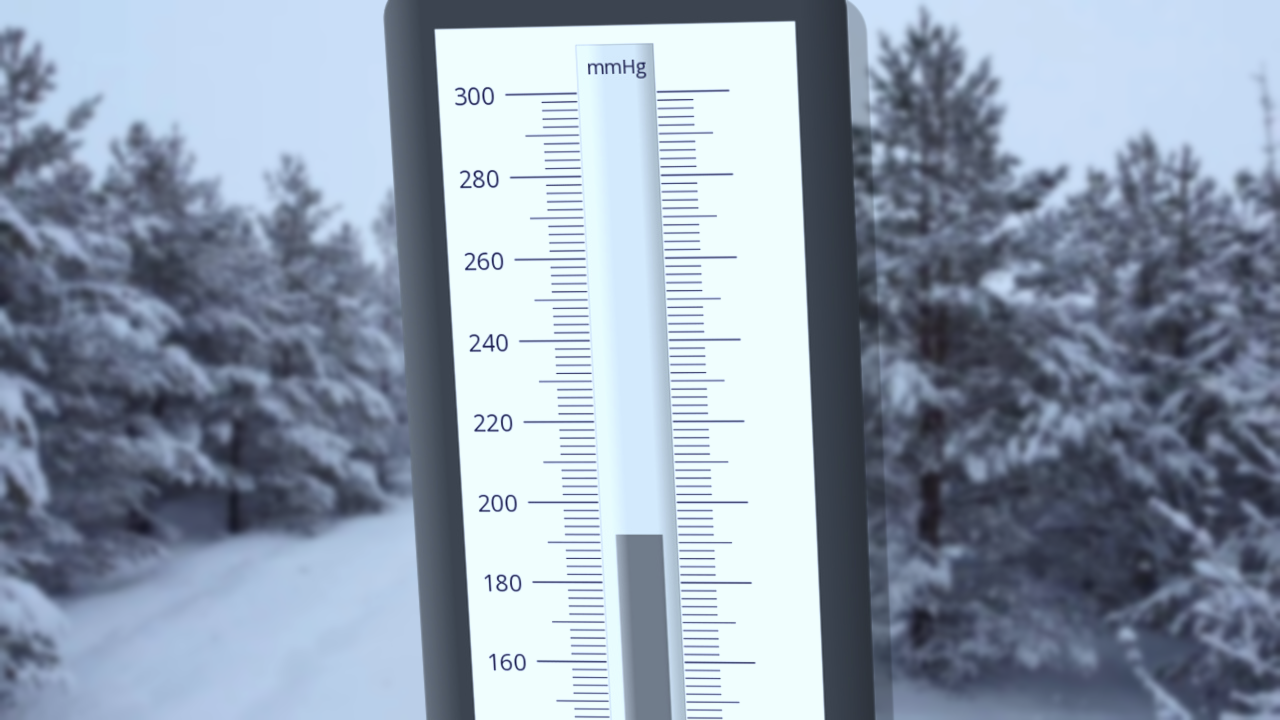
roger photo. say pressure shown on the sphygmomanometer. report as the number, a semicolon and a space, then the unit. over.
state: 192; mmHg
